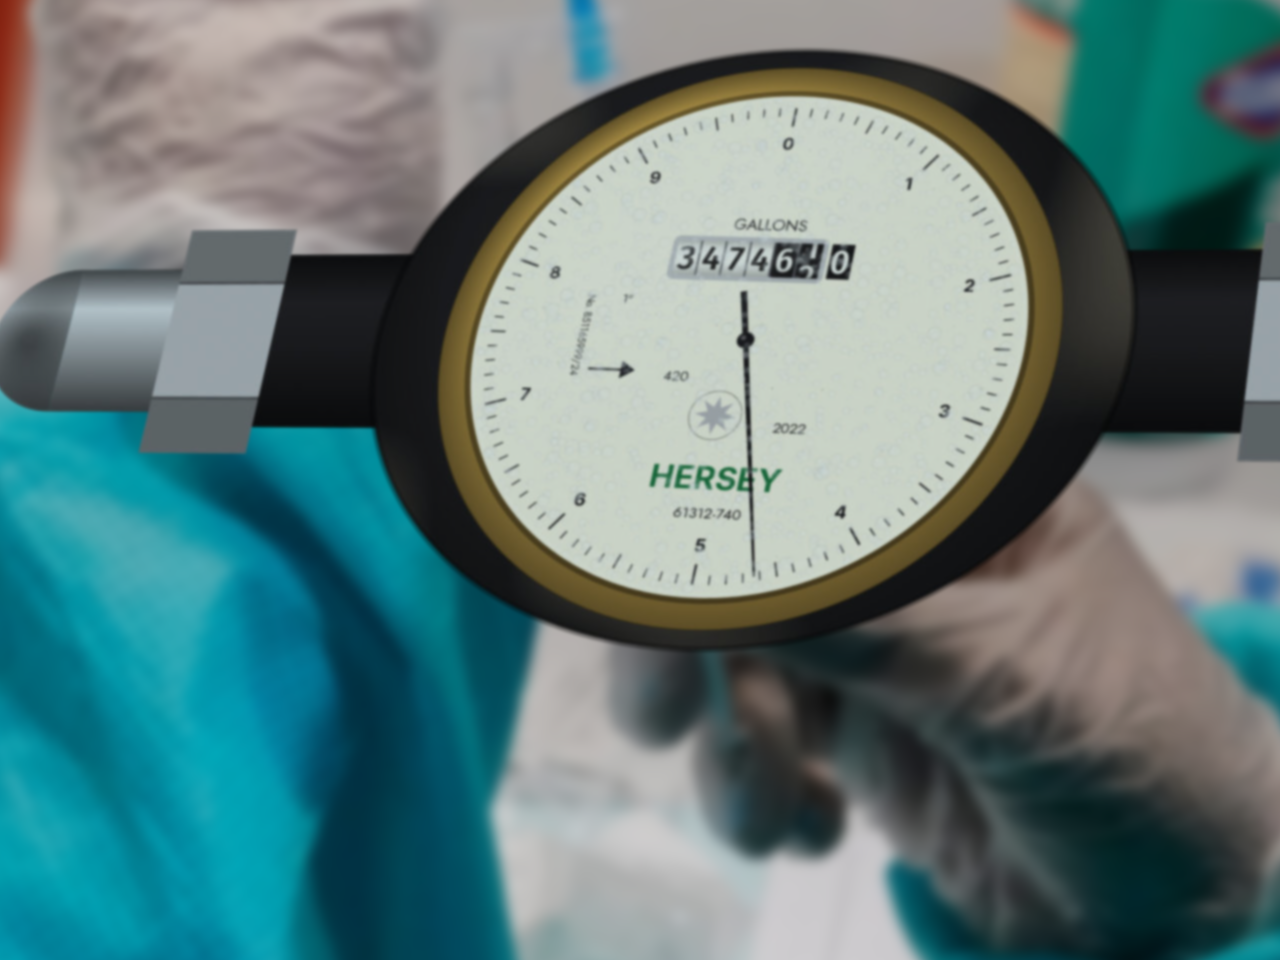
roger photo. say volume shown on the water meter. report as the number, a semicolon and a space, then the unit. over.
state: 3474614.6; gal
